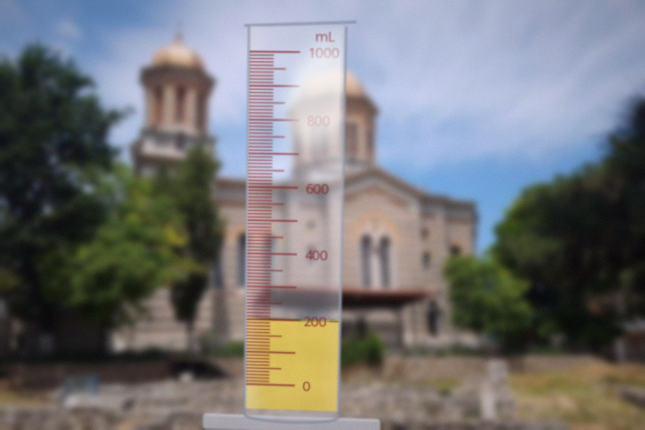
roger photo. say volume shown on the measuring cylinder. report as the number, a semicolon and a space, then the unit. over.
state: 200; mL
